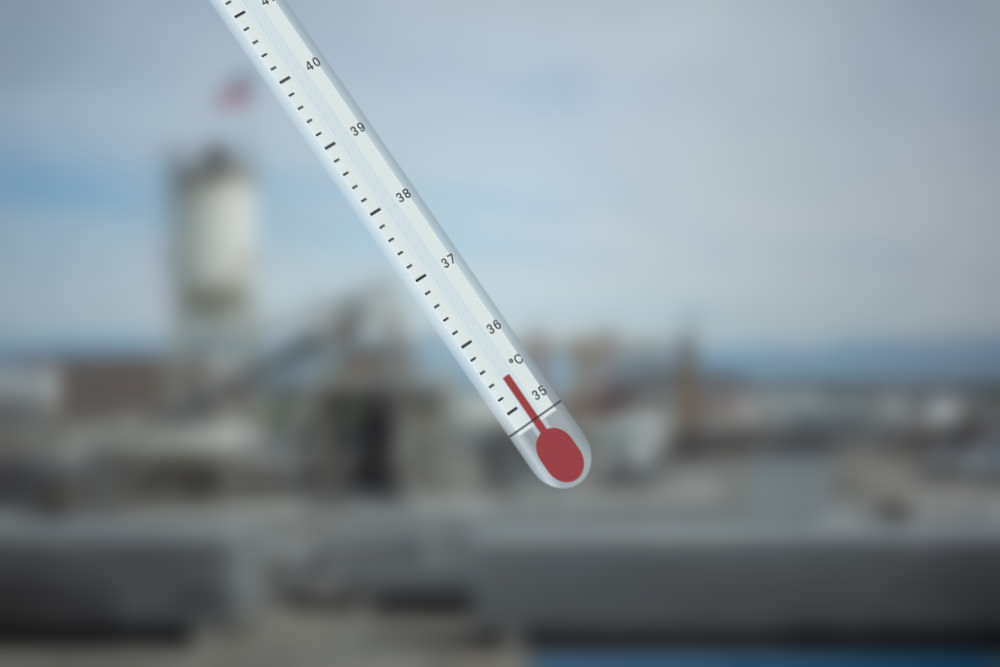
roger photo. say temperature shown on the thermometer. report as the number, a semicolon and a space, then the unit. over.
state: 35.4; °C
